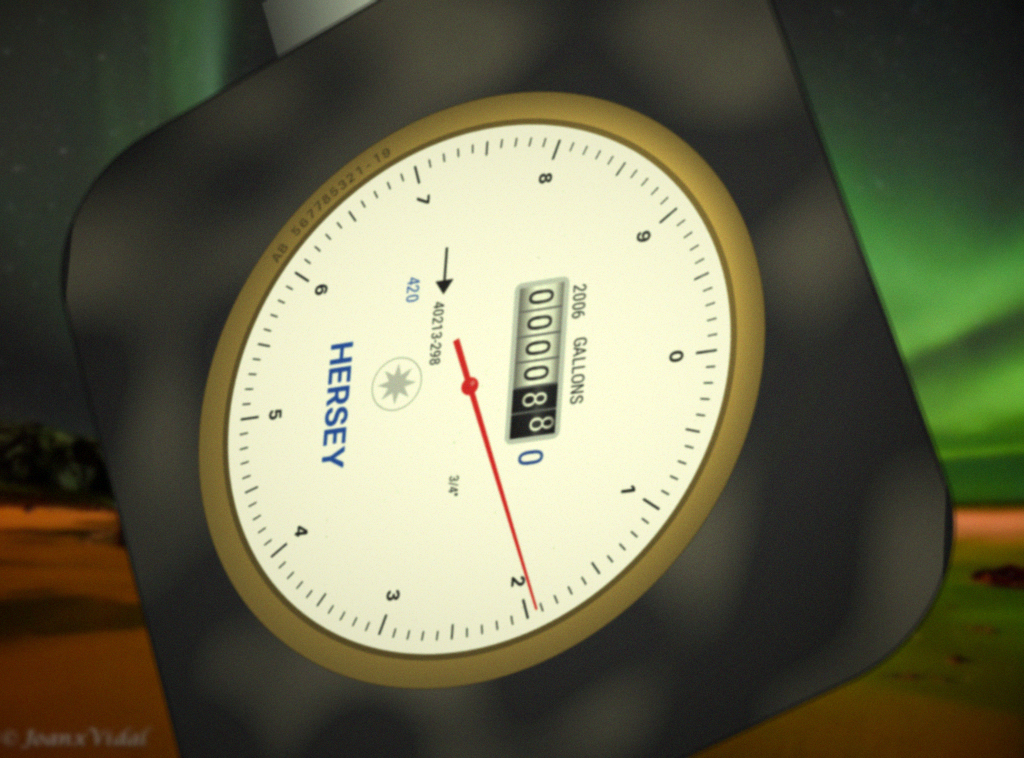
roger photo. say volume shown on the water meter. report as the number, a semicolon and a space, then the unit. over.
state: 881.9; gal
